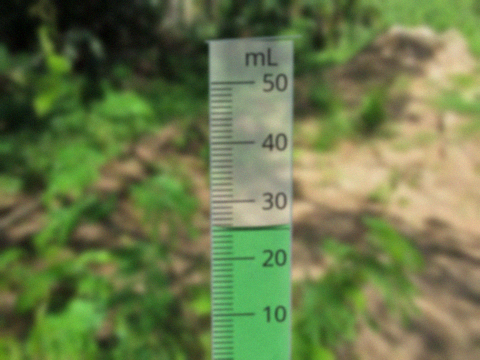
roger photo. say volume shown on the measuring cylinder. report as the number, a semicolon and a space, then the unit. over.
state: 25; mL
